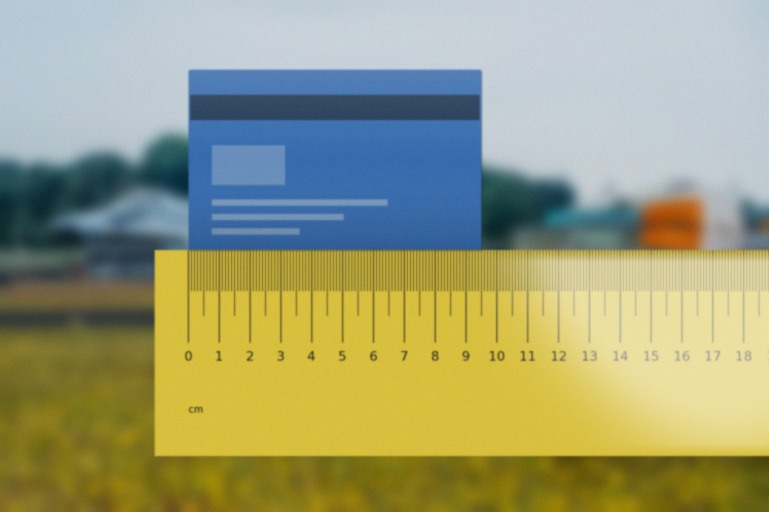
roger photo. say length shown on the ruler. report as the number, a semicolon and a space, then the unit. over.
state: 9.5; cm
